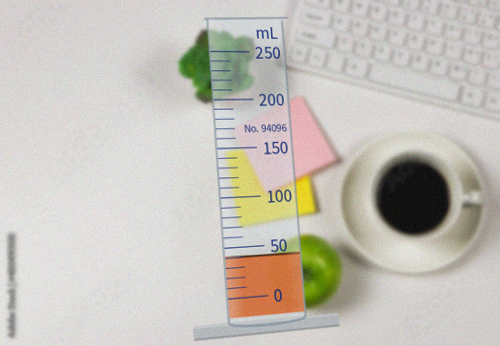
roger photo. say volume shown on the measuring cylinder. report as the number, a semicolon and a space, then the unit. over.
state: 40; mL
